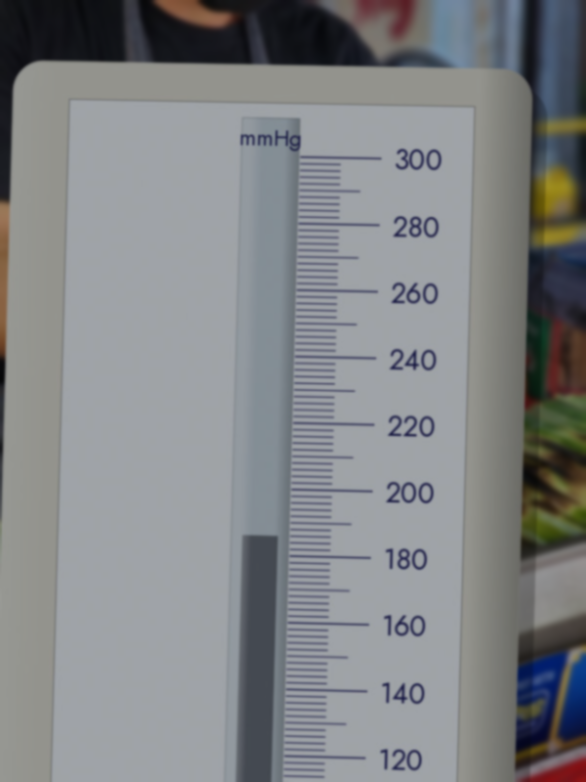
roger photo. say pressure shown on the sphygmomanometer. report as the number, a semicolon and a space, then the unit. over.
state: 186; mmHg
